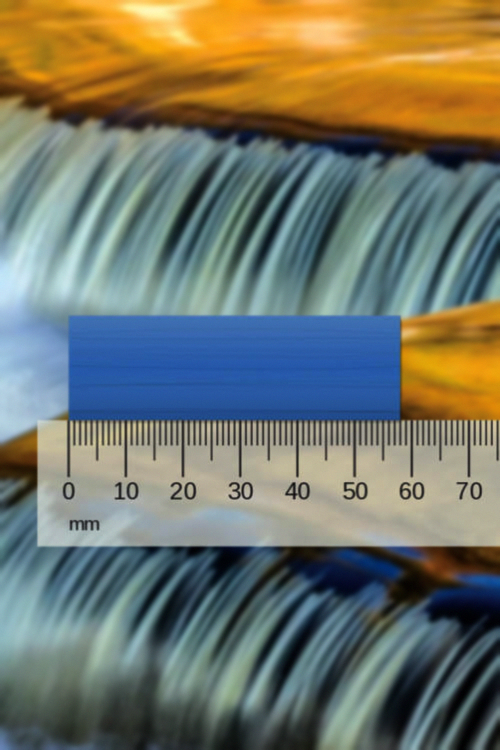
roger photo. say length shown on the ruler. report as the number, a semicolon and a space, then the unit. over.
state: 58; mm
